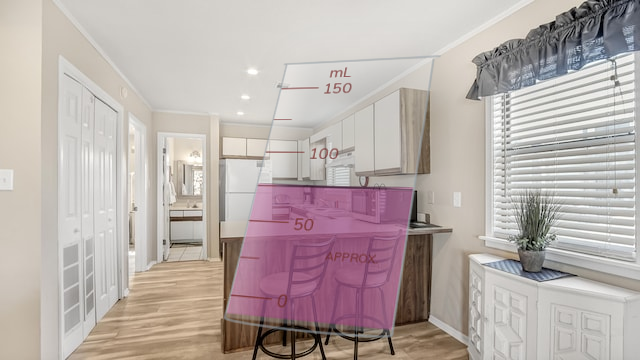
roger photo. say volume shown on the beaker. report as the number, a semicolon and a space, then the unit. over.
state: 75; mL
